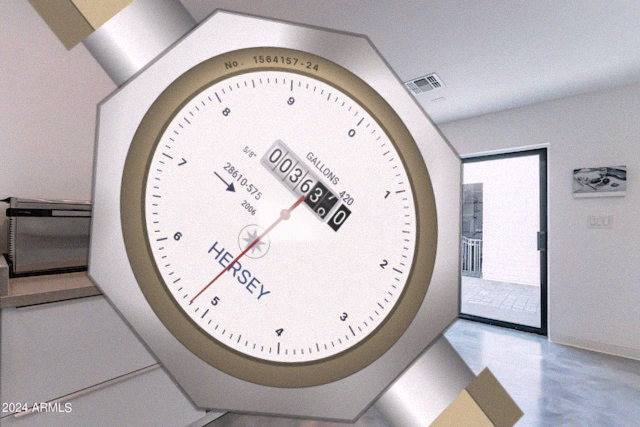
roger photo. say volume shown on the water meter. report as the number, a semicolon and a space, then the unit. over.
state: 36375.2; gal
